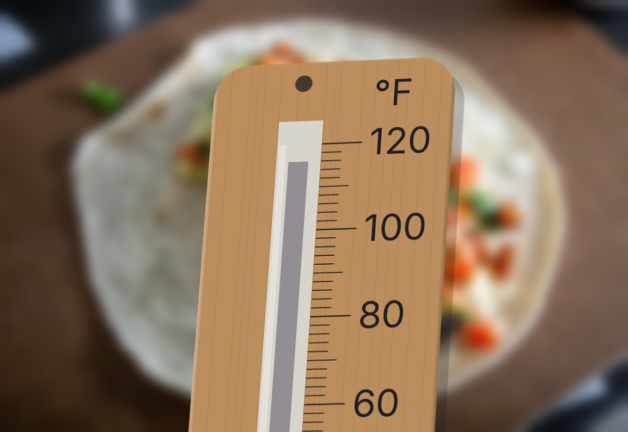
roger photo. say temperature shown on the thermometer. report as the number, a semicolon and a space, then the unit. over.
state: 116; °F
